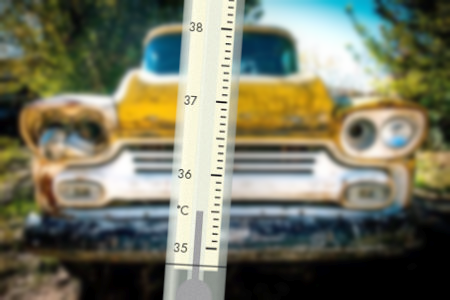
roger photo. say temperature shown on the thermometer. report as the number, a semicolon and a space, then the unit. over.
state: 35.5; °C
